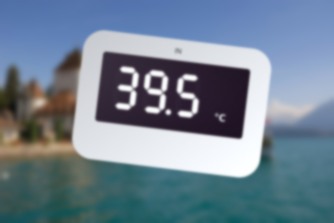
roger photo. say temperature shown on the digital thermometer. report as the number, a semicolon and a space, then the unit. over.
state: 39.5; °C
